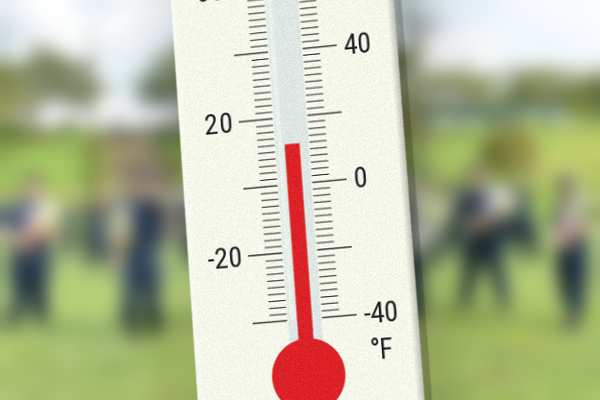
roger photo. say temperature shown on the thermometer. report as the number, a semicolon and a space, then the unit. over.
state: 12; °F
